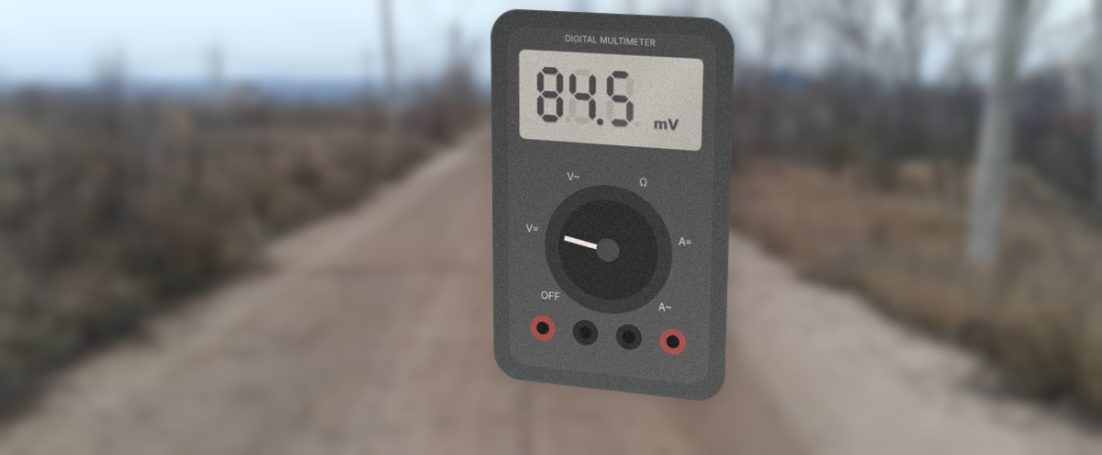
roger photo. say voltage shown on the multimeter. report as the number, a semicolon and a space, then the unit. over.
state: 84.5; mV
